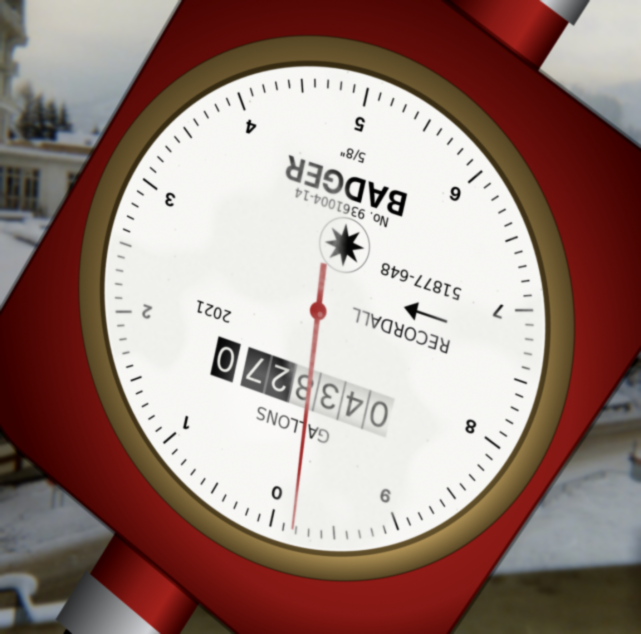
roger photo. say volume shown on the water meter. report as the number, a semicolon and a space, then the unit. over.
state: 438269.8; gal
